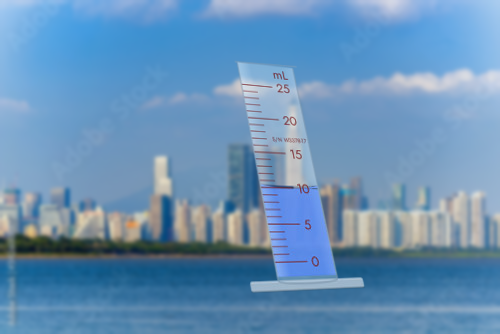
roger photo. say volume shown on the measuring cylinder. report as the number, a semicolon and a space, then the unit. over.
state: 10; mL
